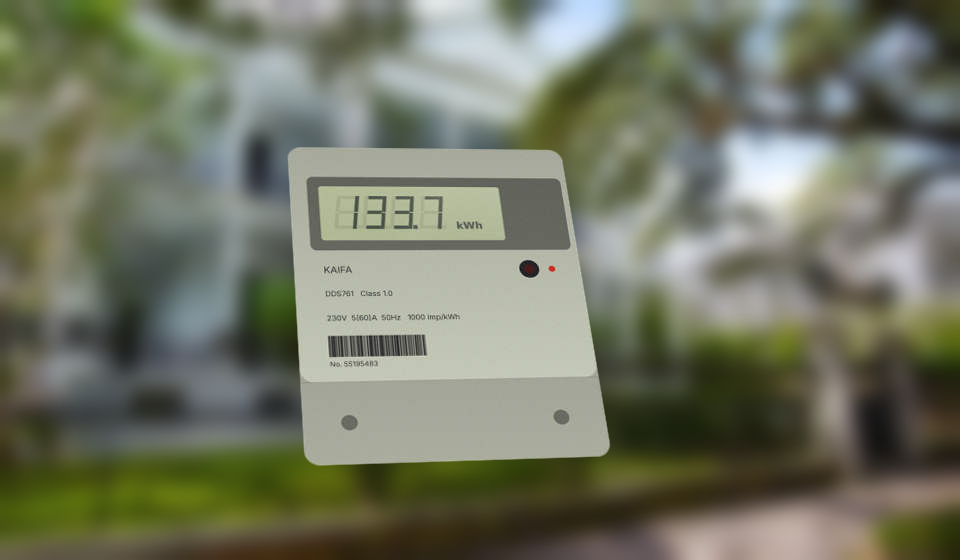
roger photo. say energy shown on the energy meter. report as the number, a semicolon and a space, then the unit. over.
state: 133.7; kWh
